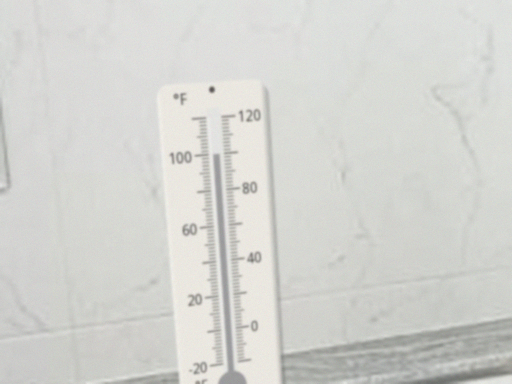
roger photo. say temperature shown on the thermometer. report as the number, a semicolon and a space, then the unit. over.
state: 100; °F
